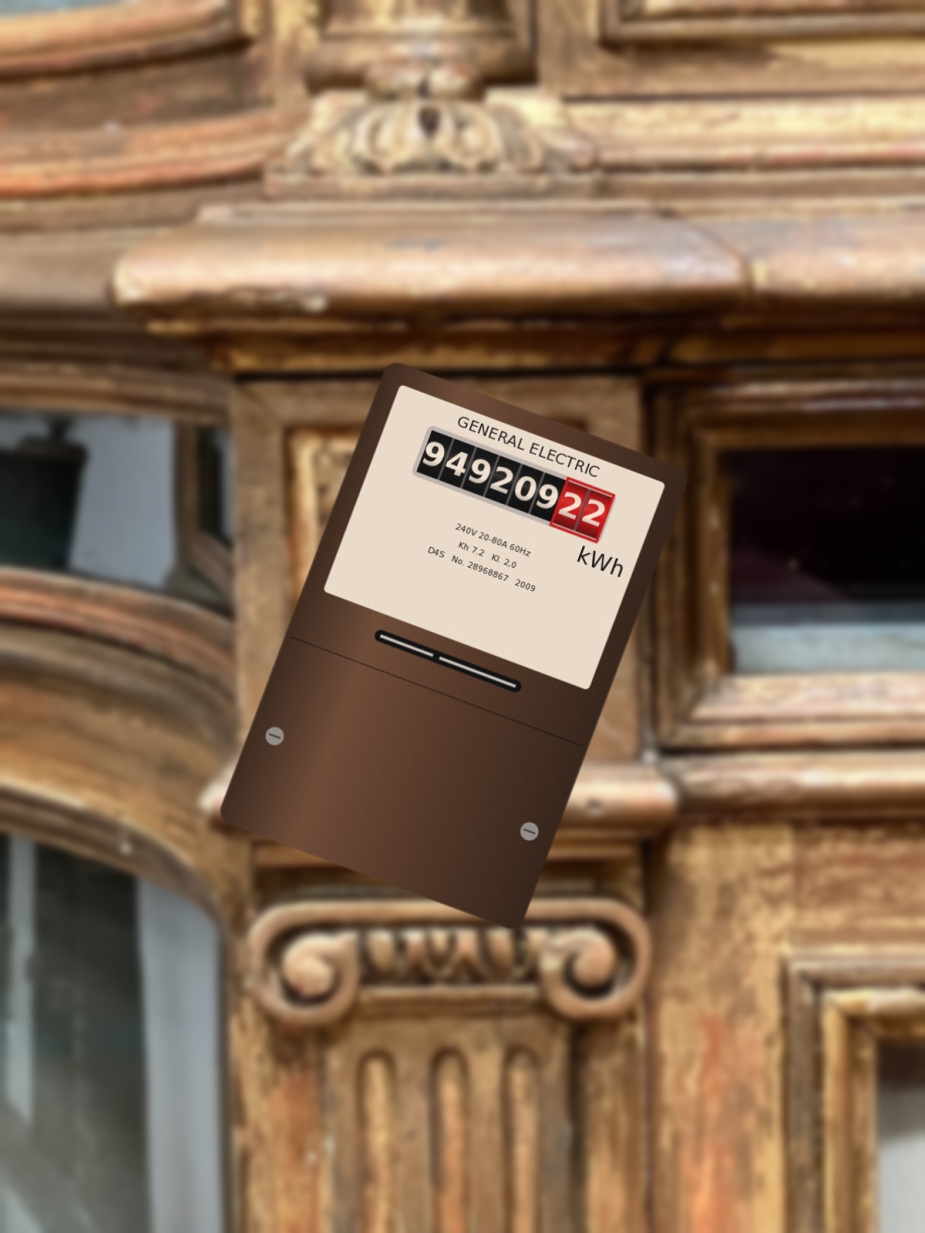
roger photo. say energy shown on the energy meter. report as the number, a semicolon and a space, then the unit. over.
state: 949209.22; kWh
